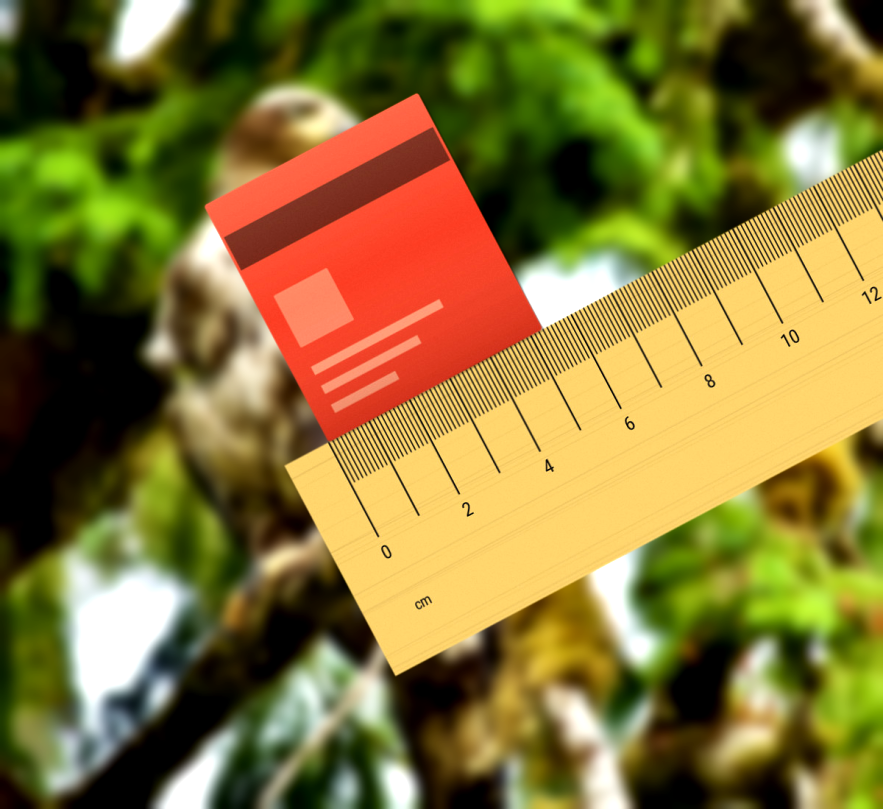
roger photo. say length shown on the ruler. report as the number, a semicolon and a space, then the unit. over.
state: 5.3; cm
